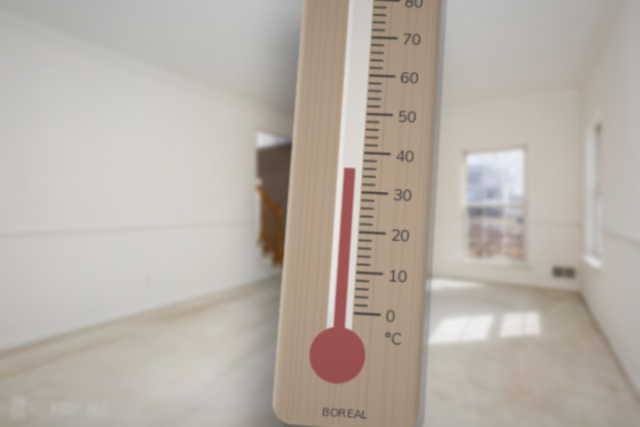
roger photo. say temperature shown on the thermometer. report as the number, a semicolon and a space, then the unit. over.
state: 36; °C
